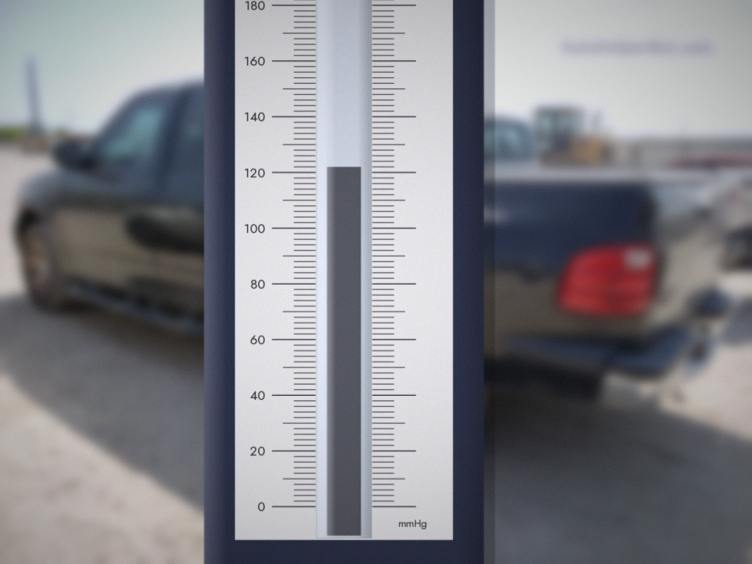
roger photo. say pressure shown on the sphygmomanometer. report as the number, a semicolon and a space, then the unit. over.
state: 122; mmHg
